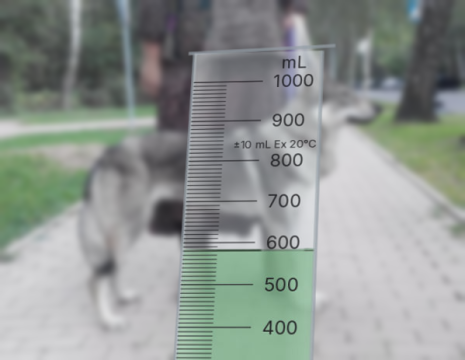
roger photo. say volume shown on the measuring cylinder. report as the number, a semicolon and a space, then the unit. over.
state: 580; mL
